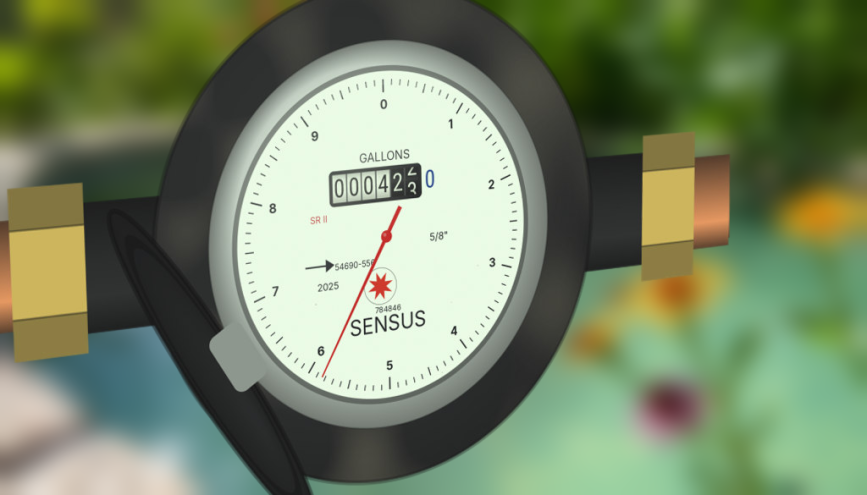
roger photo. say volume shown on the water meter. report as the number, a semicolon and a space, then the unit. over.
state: 4225.8; gal
